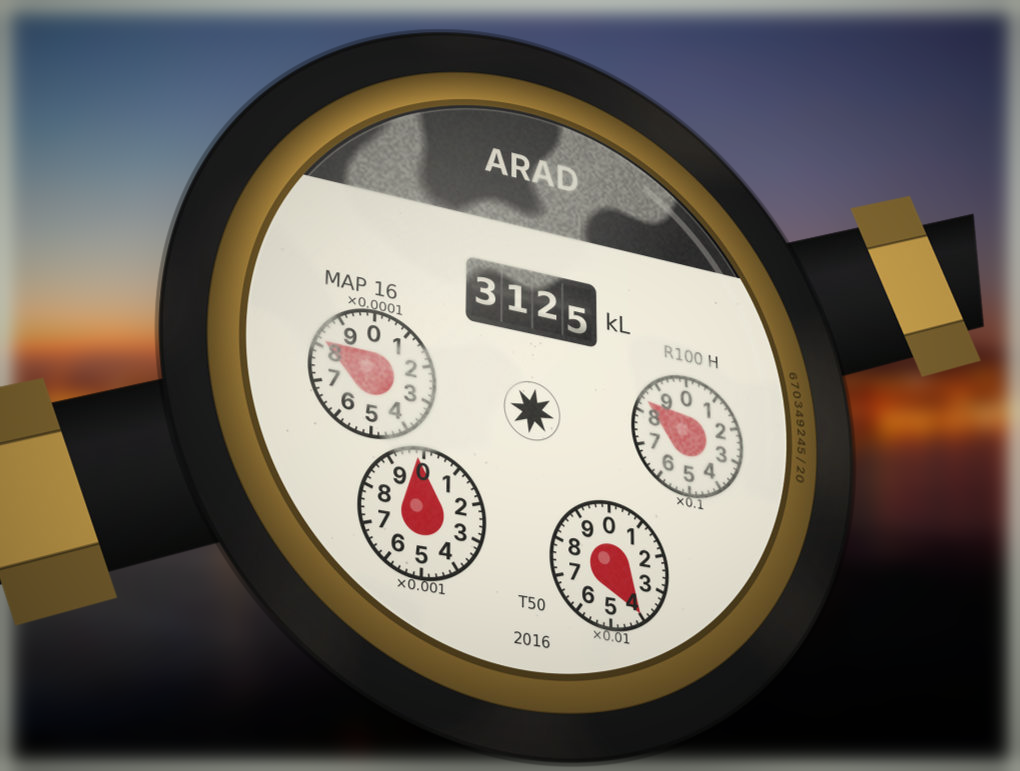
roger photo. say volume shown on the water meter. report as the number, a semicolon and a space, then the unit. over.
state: 3124.8398; kL
